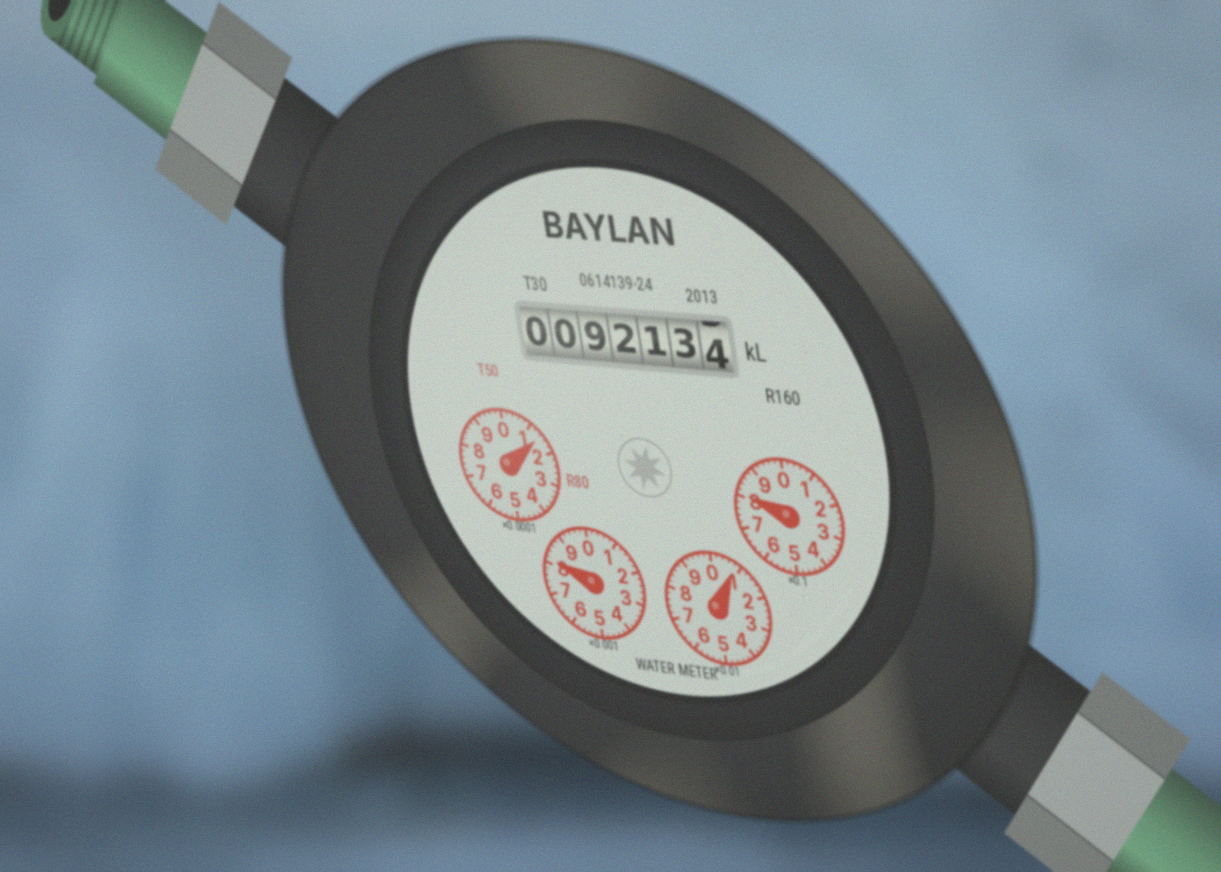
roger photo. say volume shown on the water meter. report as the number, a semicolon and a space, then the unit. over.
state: 92133.8081; kL
